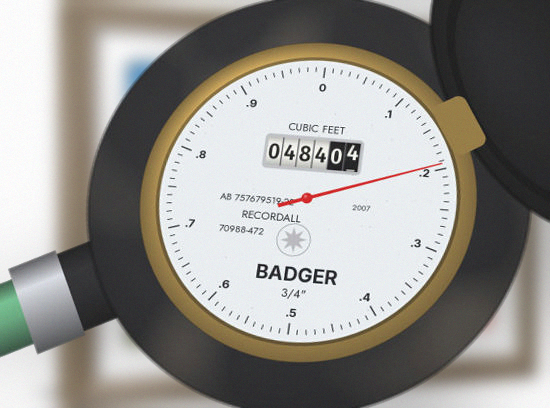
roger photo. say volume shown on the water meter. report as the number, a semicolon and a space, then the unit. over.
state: 48404.19; ft³
